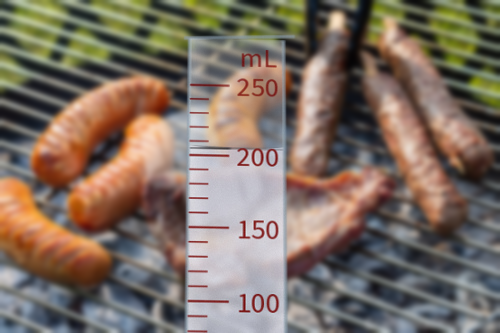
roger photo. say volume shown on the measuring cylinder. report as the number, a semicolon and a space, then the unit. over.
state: 205; mL
